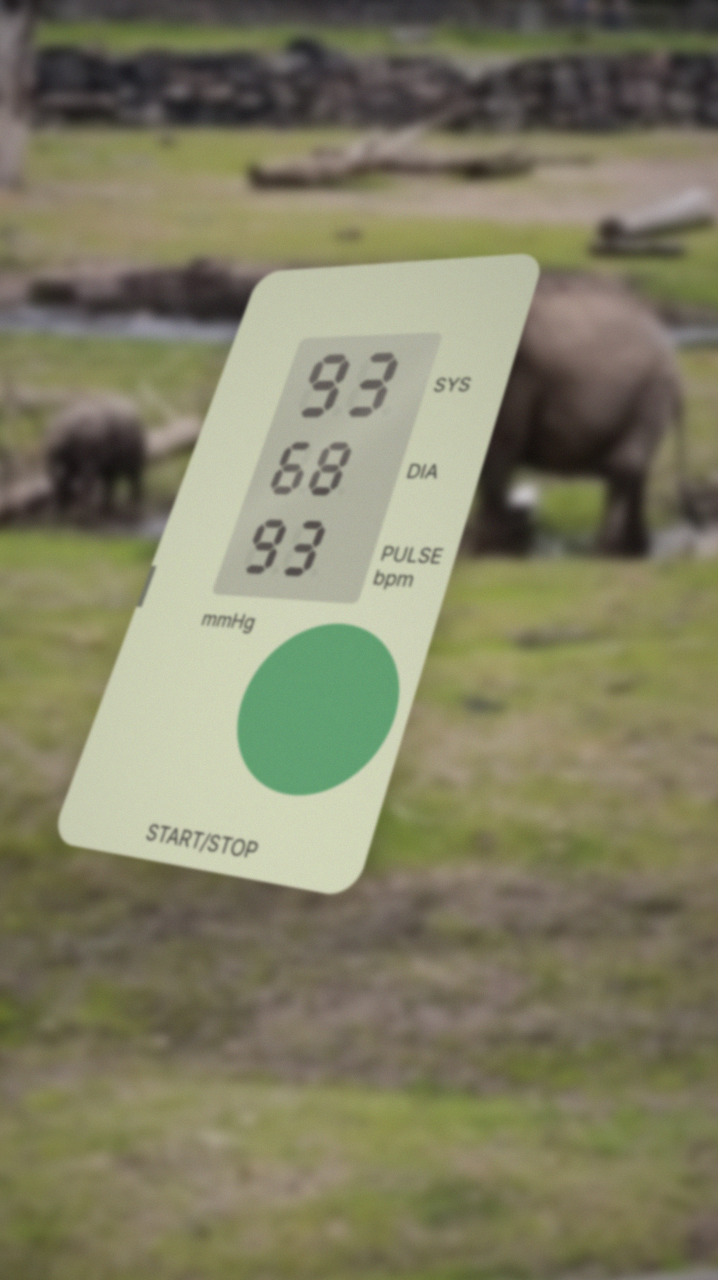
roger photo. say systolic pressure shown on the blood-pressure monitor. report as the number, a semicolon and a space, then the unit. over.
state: 93; mmHg
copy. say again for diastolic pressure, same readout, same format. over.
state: 68; mmHg
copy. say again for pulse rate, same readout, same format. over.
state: 93; bpm
